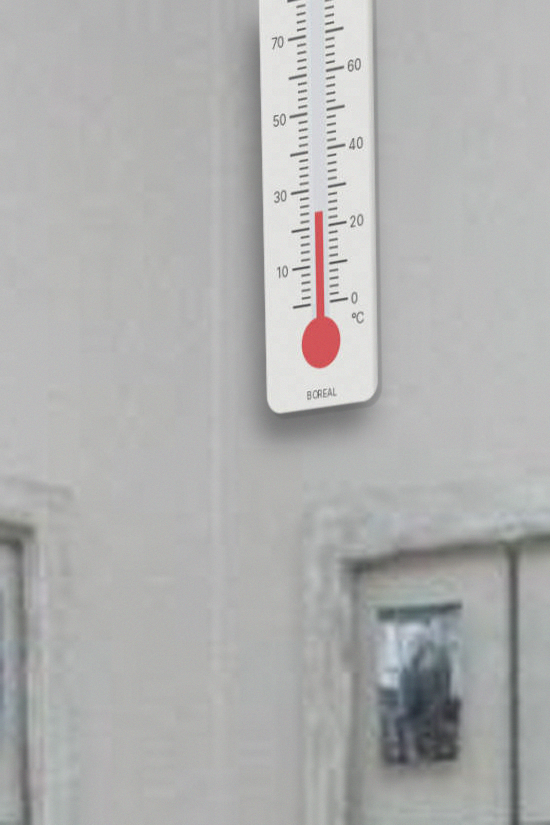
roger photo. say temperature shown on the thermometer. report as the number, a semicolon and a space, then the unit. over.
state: 24; °C
